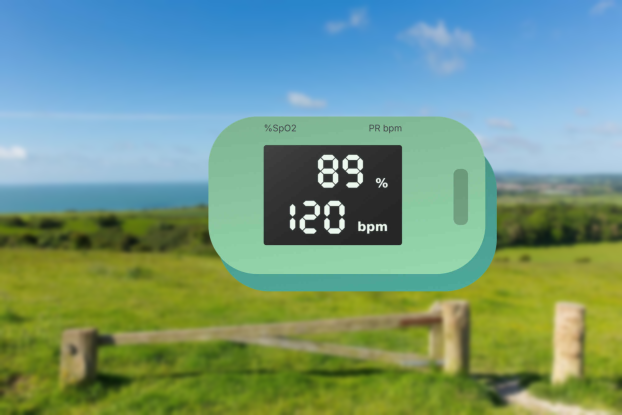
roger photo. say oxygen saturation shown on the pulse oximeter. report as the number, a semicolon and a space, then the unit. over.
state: 89; %
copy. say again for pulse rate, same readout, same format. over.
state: 120; bpm
